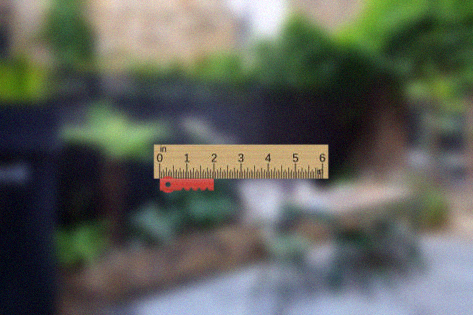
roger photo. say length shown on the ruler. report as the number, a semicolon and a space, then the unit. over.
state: 2; in
